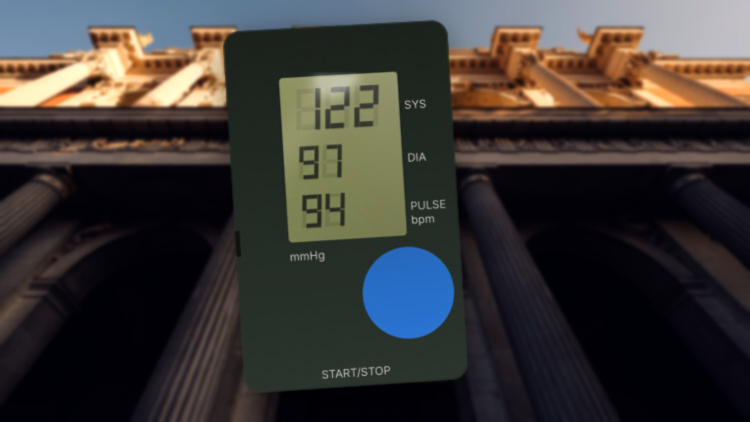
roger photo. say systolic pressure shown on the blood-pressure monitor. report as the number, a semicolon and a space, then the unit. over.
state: 122; mmHg
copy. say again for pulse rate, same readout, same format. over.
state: 94; bpm
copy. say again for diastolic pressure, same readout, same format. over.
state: 97; mmHg
